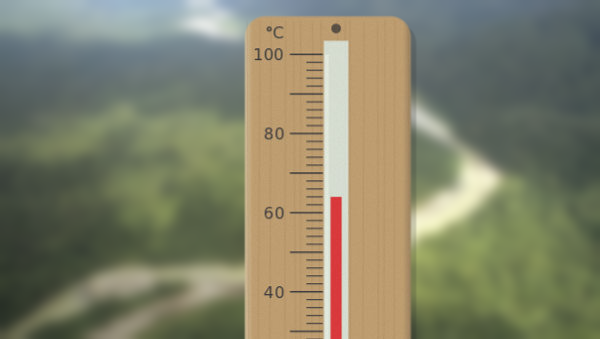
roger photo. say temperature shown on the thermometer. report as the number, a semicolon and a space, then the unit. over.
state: 64; °C
